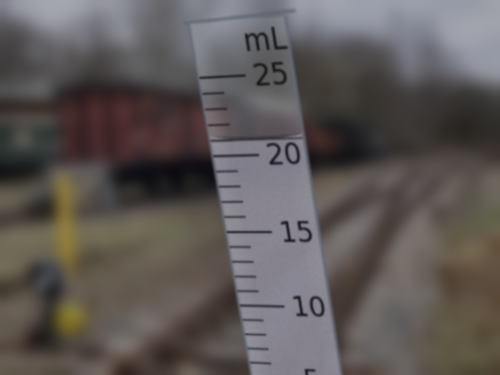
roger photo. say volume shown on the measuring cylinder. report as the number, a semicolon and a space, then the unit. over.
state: 21; mL
